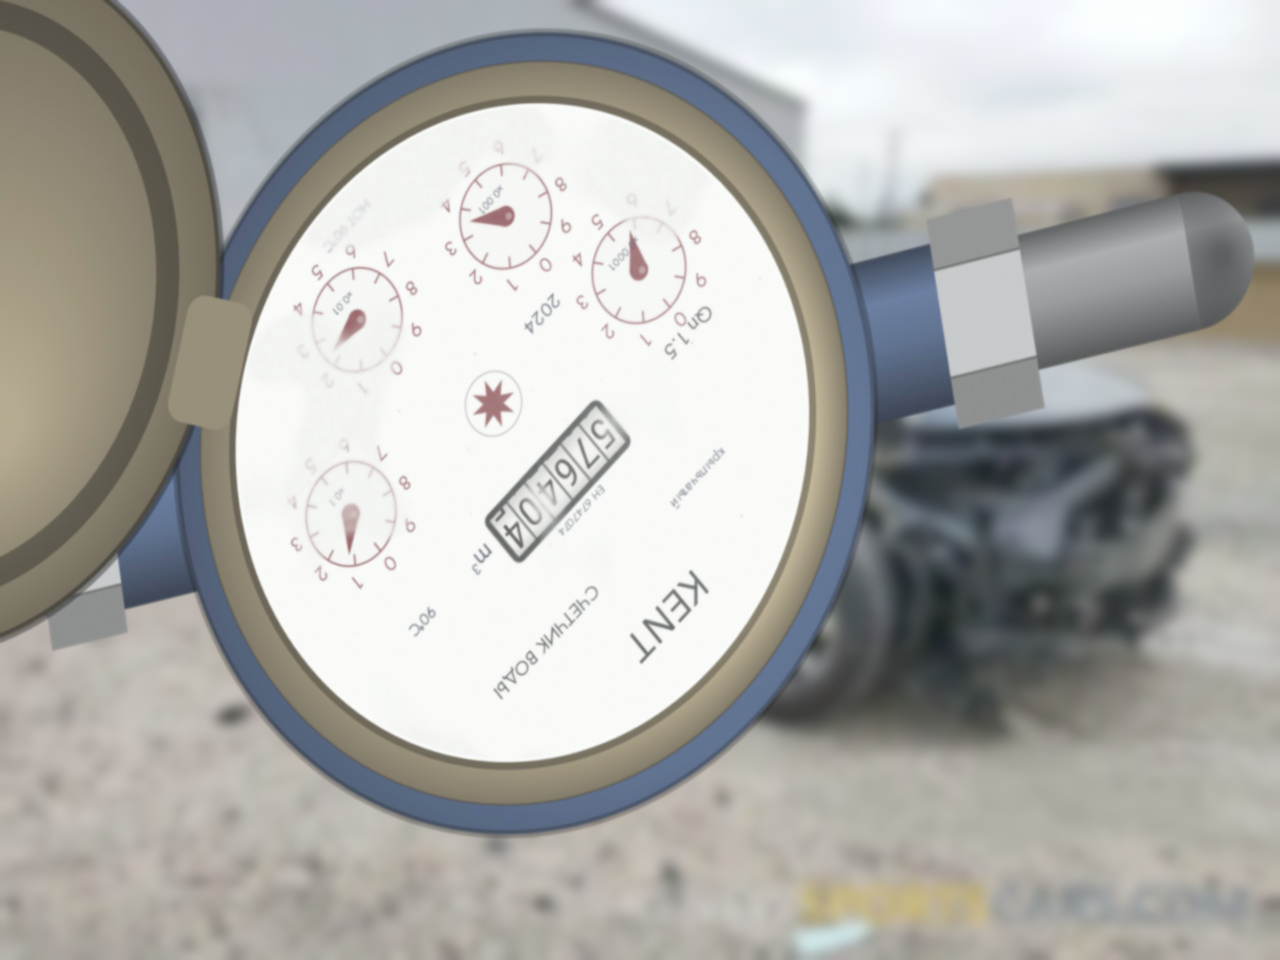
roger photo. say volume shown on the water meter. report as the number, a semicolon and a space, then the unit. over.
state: 576404.1235; m³
